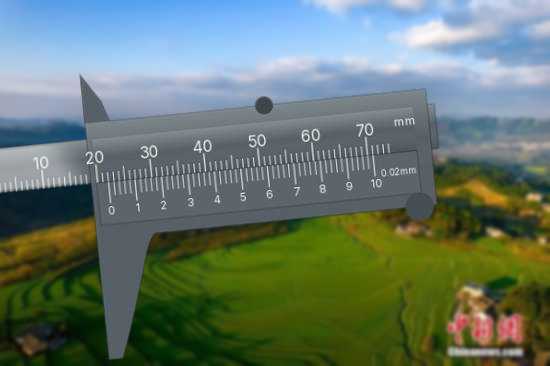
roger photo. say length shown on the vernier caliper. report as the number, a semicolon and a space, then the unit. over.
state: 22.0; mm
